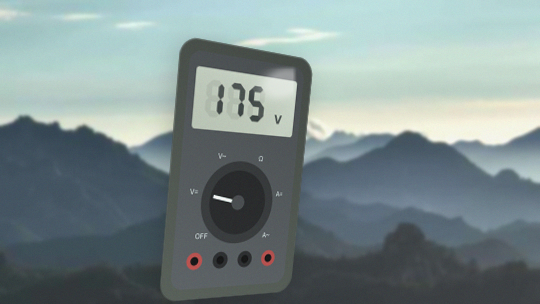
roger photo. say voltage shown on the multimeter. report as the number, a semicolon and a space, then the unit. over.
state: 175; V
